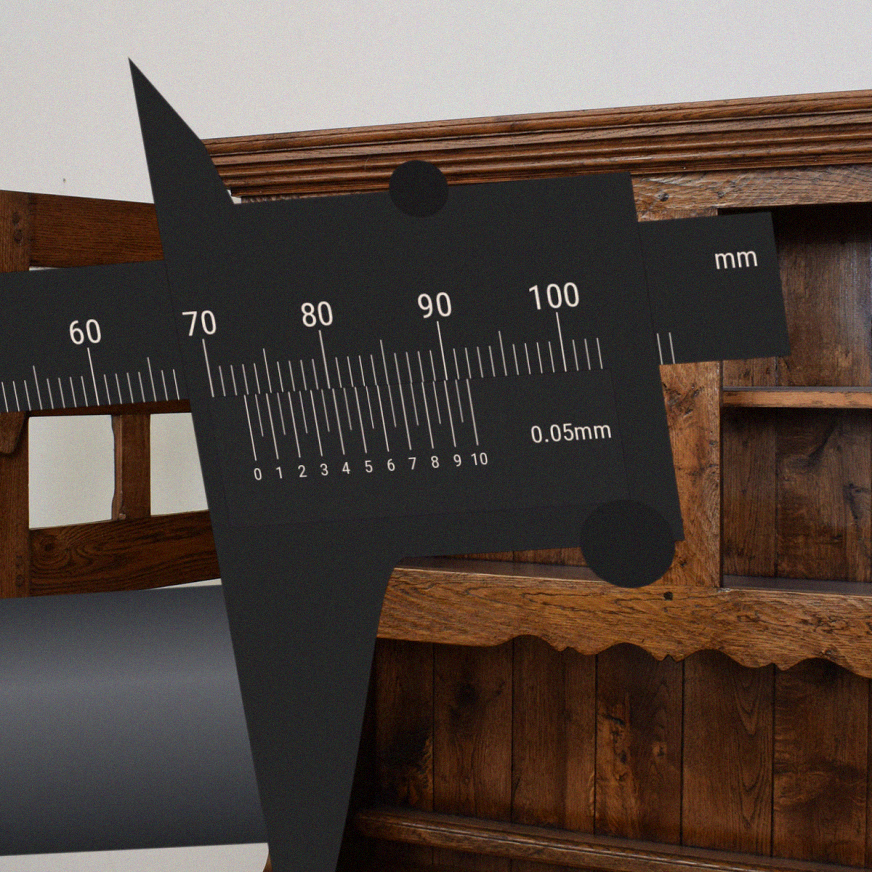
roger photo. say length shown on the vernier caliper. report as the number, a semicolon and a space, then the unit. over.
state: 72.7; mm
